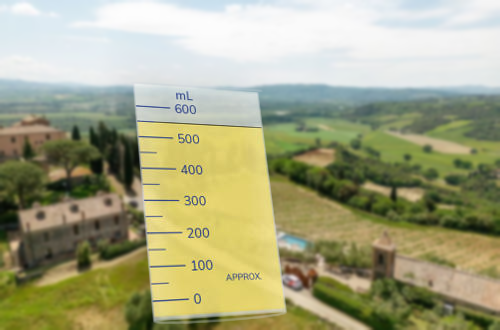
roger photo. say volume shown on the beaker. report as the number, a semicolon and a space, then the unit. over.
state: 550; mL
